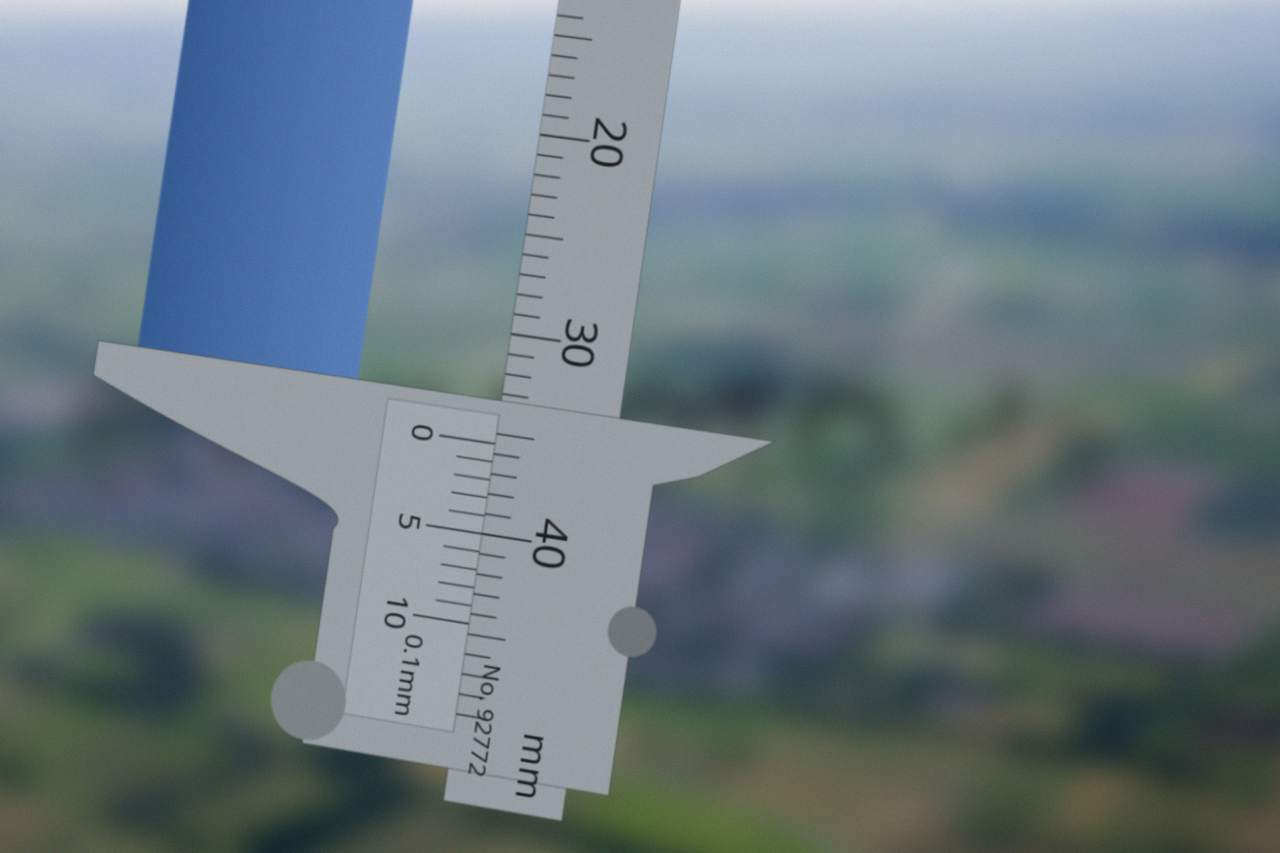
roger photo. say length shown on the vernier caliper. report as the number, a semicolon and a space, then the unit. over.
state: 35.5; mm
